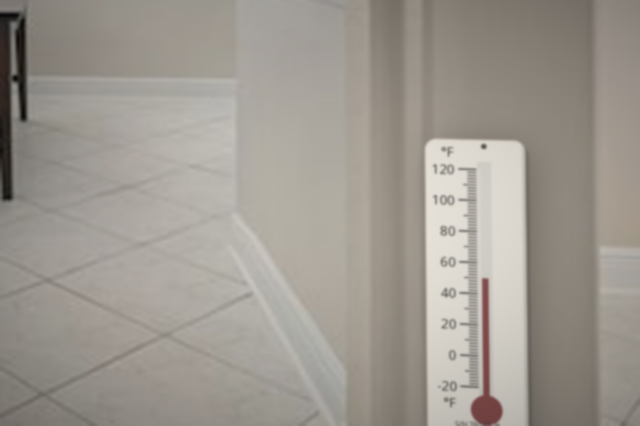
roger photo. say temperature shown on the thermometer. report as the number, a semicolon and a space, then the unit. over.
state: 50; °F
